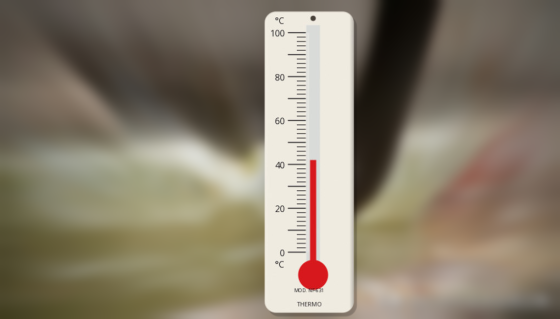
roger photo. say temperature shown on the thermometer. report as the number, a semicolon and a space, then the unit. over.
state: 42; °C
